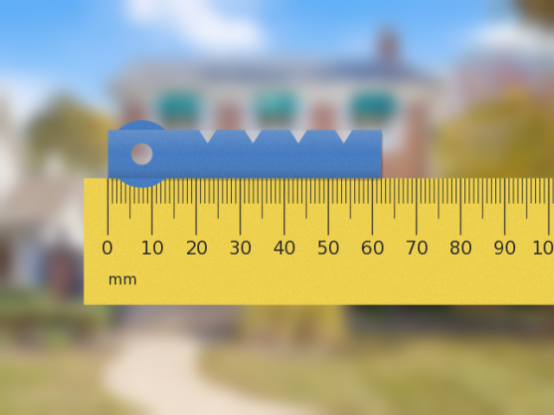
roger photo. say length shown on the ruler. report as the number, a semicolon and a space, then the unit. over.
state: 62; mm
